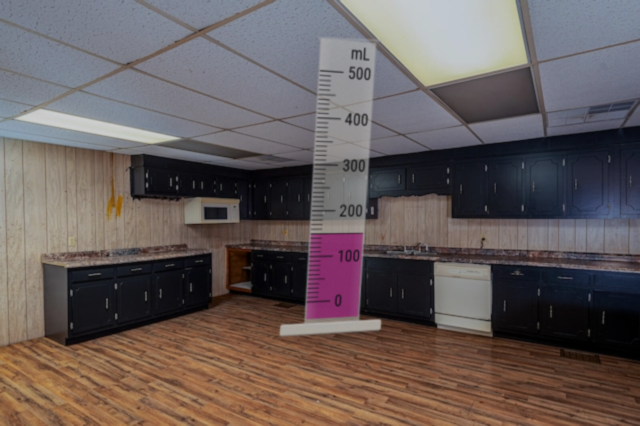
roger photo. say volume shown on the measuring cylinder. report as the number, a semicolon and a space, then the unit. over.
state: 150; mL
